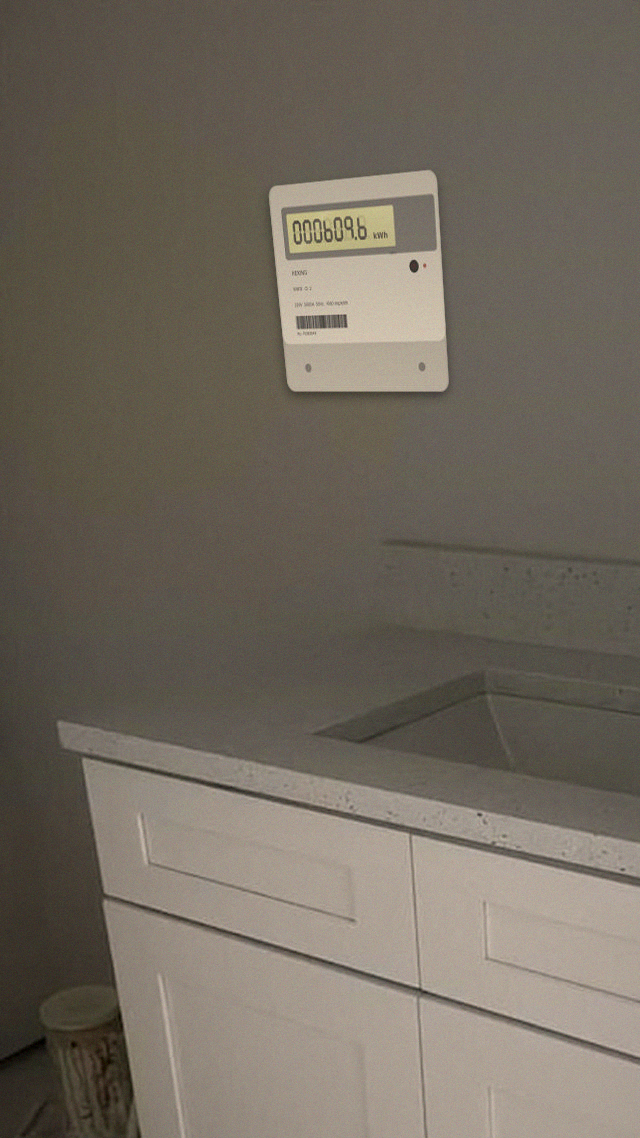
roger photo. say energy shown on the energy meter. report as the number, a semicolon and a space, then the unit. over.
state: 609.6; kWh
